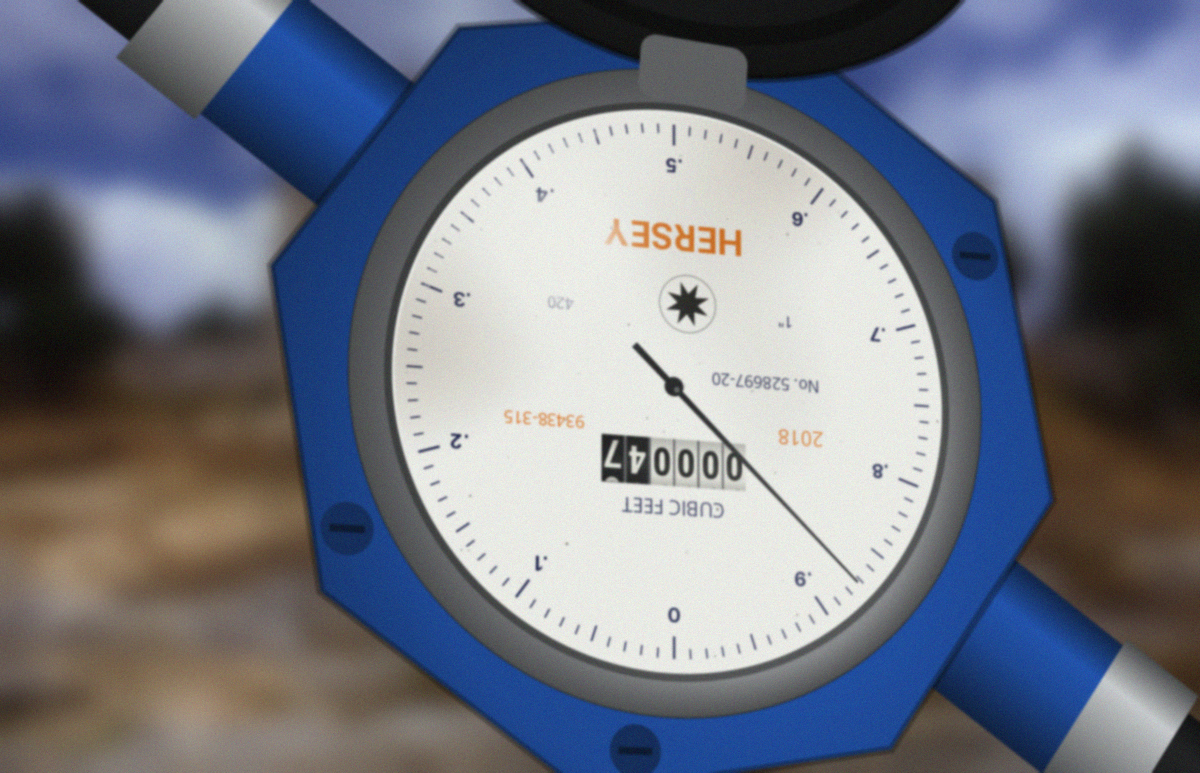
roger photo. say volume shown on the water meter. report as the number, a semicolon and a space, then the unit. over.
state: 46.87; ft³
